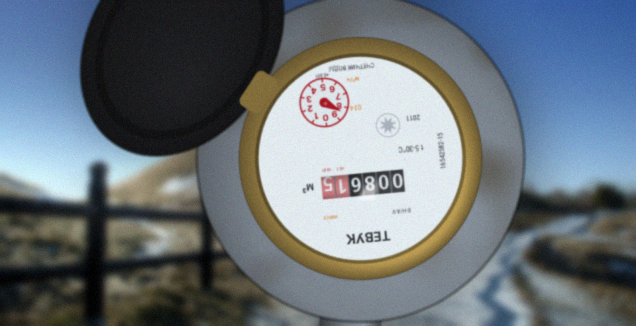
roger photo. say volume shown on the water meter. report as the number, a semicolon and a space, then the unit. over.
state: 86.148; m³
